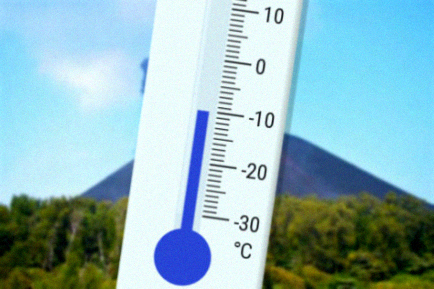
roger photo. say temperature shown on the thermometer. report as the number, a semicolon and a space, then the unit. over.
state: -10; °C
